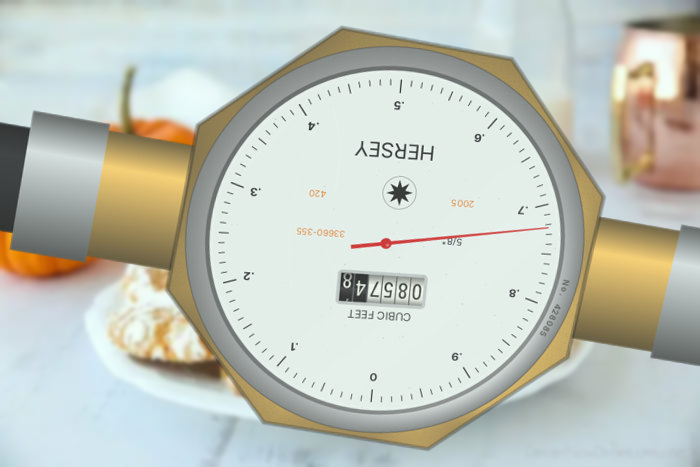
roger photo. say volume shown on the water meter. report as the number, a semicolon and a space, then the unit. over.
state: 85747.72; ft³
